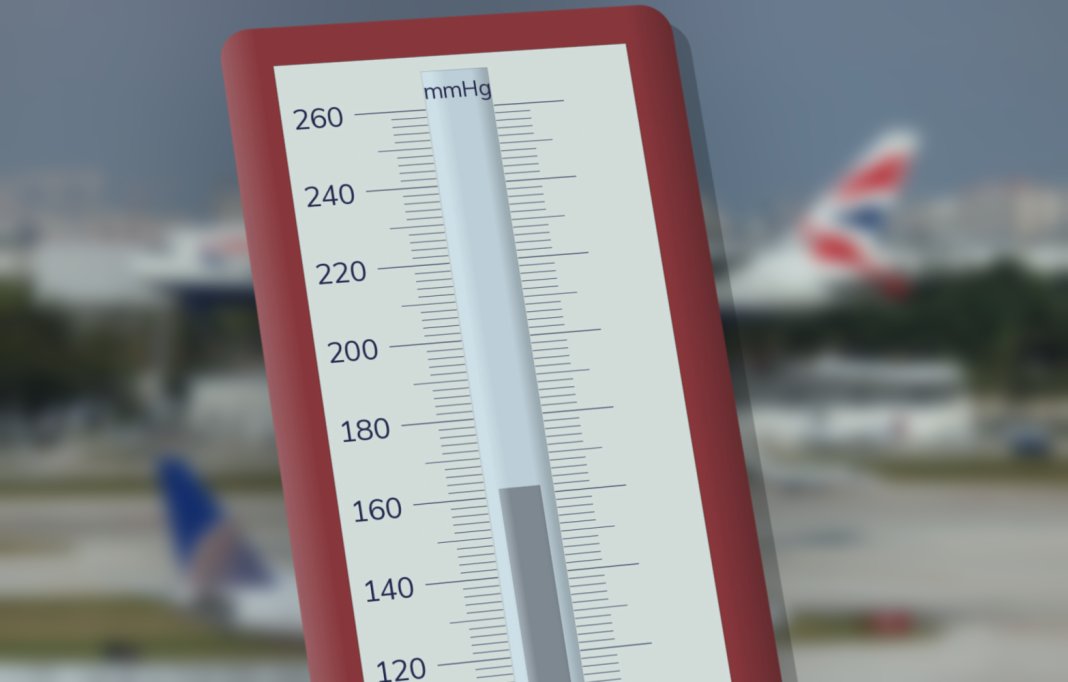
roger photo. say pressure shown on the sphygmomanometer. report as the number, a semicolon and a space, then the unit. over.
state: 162; mmHg
